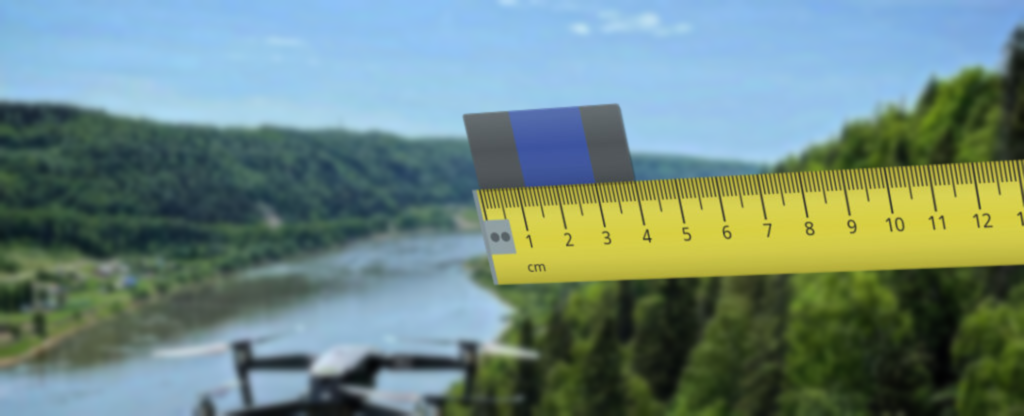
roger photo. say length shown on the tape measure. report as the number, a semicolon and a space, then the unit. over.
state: 4; cm
